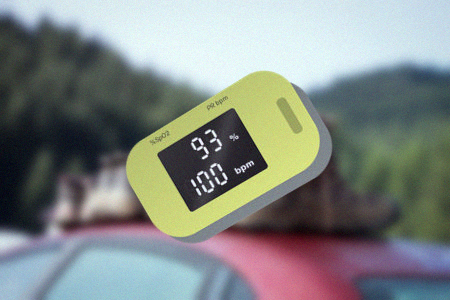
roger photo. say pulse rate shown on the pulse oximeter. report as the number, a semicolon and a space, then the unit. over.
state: 100; bpm
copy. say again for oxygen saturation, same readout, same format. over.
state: 93; %
